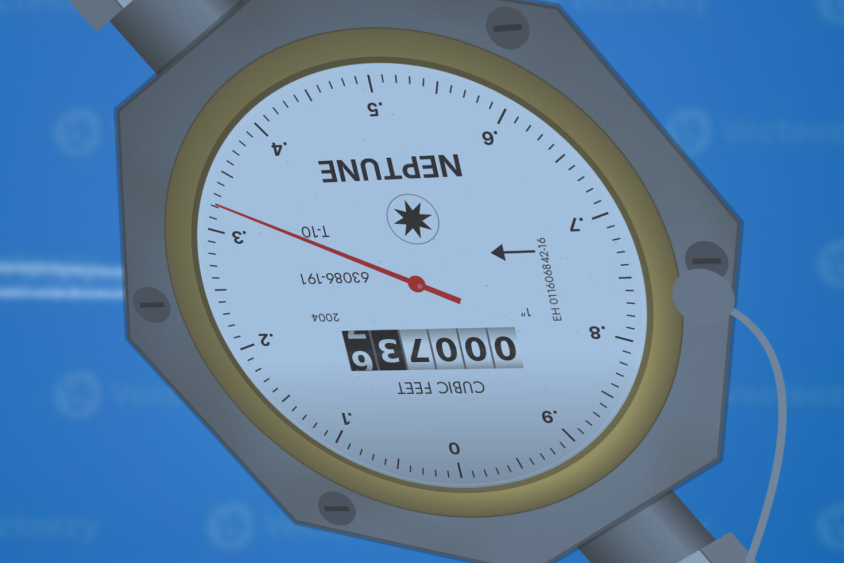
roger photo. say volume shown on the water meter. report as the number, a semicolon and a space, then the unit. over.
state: 736.32; ft³
